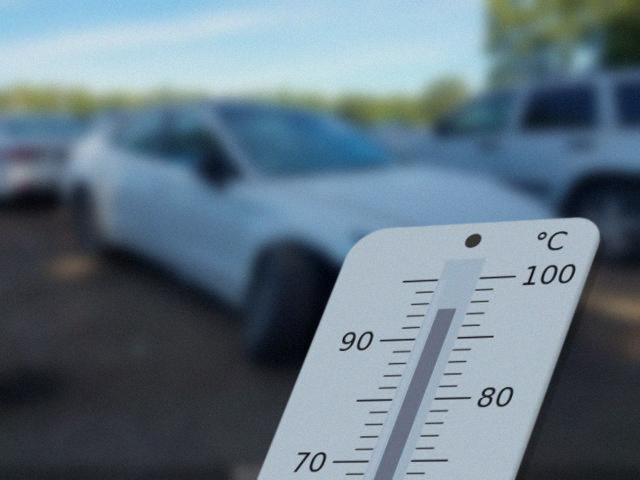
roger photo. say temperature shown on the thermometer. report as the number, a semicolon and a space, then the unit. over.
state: 95; °C
